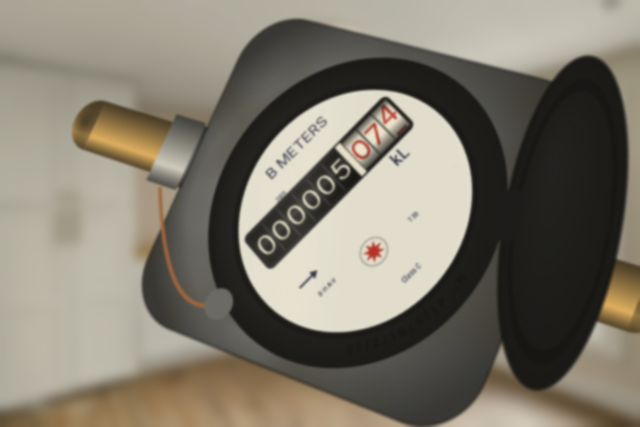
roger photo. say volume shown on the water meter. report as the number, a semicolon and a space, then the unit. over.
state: 5.074; kL
